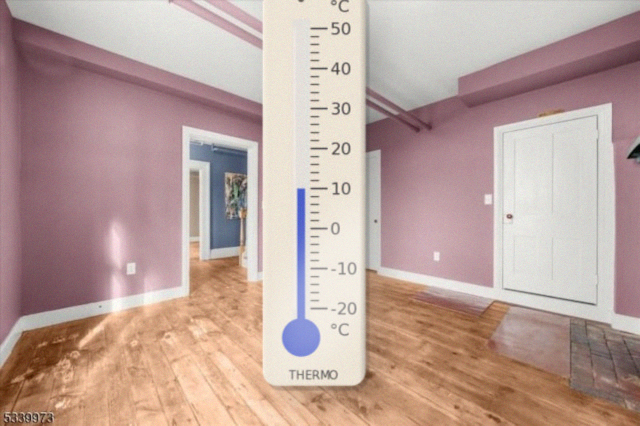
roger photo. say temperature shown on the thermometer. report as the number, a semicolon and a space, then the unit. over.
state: 10; °C
